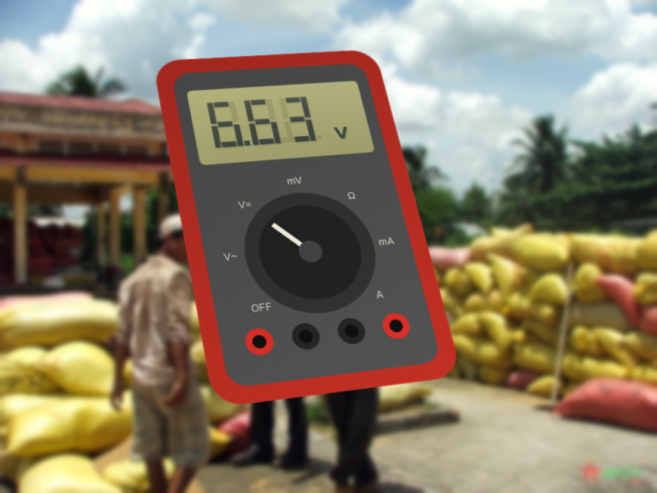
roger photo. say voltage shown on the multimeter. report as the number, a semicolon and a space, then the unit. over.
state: 6.63; V
